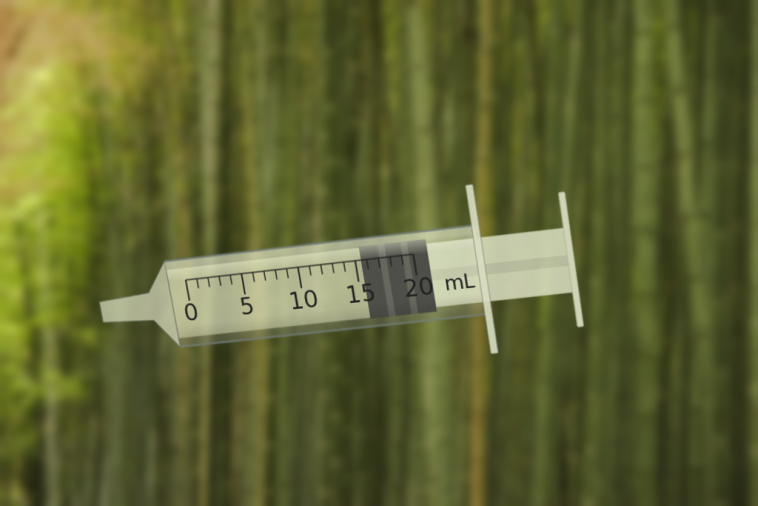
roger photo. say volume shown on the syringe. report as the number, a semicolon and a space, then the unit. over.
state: 15.5; mL
